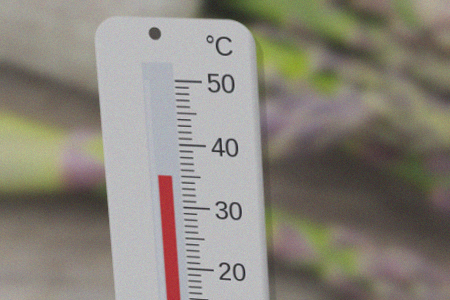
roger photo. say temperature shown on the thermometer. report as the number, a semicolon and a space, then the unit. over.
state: 35; °C
